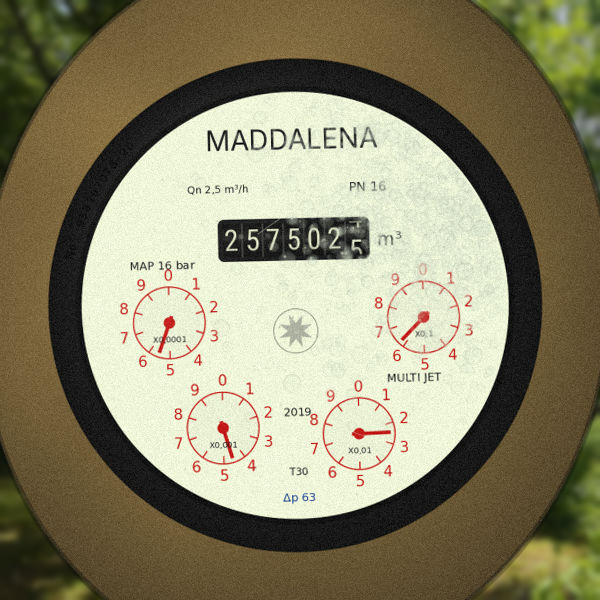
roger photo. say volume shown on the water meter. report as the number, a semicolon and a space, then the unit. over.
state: 2575024.6245; m³
